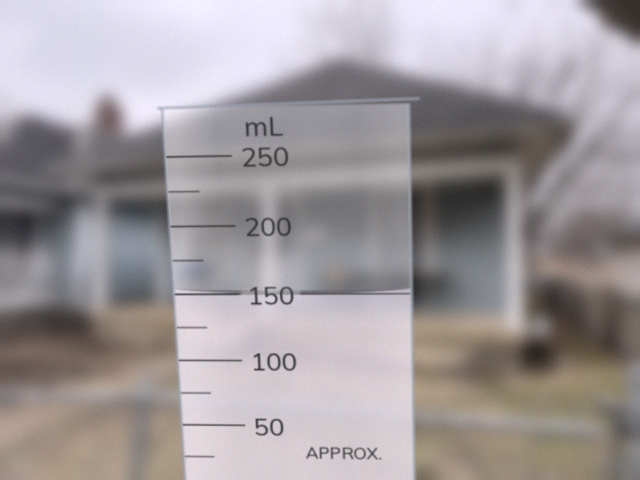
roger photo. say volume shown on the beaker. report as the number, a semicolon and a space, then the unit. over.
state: 150; mL
